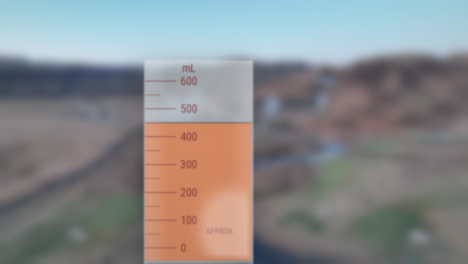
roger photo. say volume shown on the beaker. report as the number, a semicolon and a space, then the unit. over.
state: 450; mL
